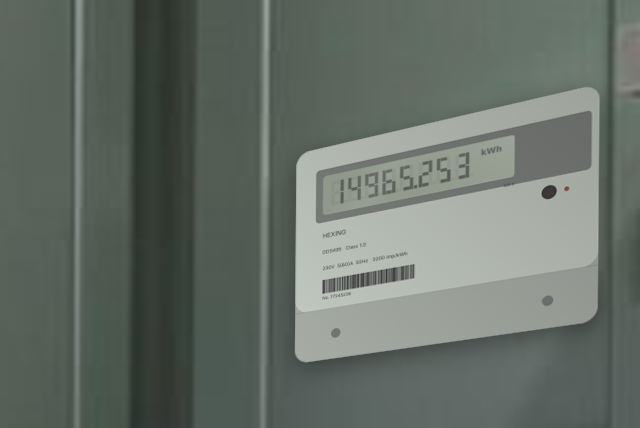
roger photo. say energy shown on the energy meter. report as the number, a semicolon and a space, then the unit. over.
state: 14965.253; kWh
